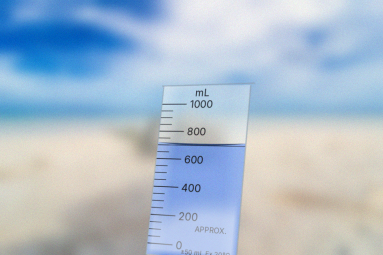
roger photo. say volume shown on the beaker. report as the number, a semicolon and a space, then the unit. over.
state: 700; mL
